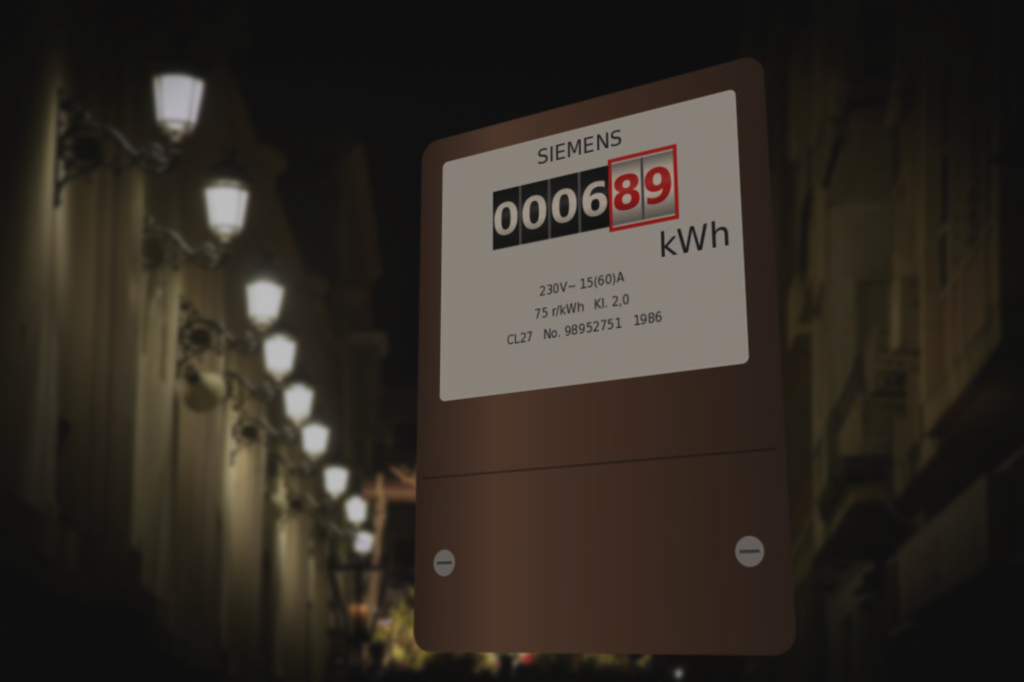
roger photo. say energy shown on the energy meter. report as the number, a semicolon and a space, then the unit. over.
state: 6.89; kWh
